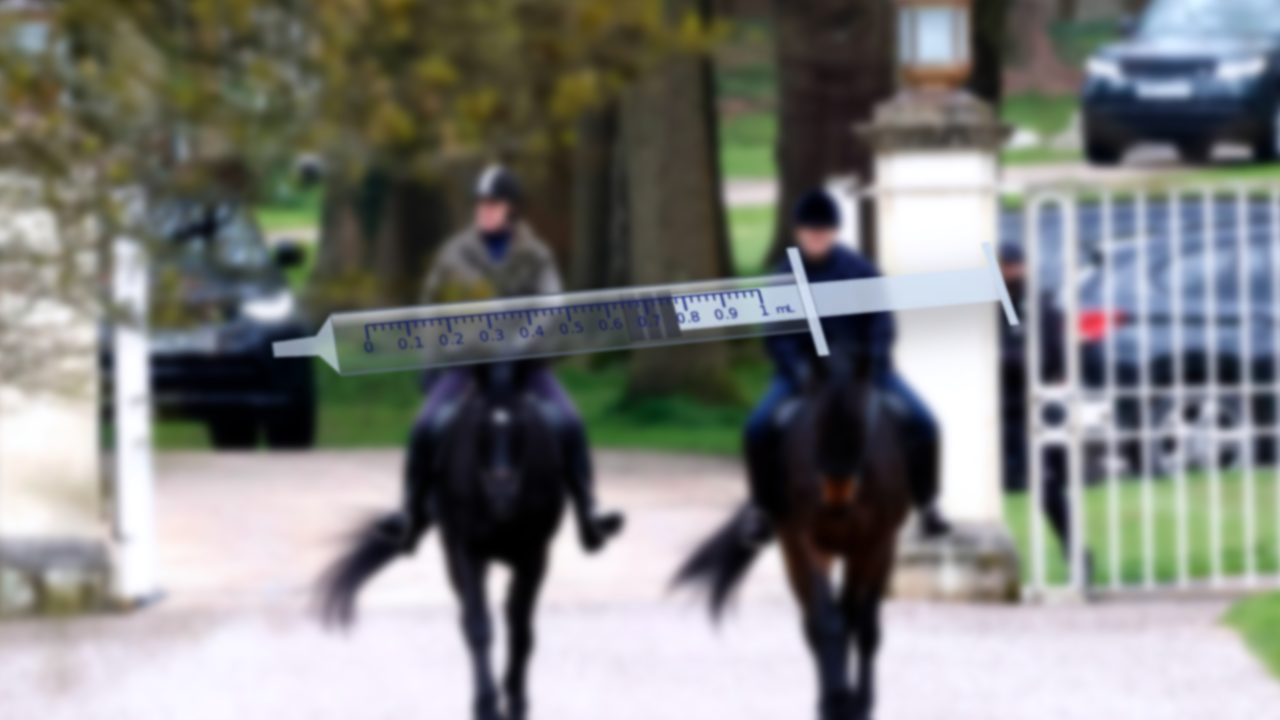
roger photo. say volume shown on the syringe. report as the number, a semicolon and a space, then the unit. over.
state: 0.64; mL
